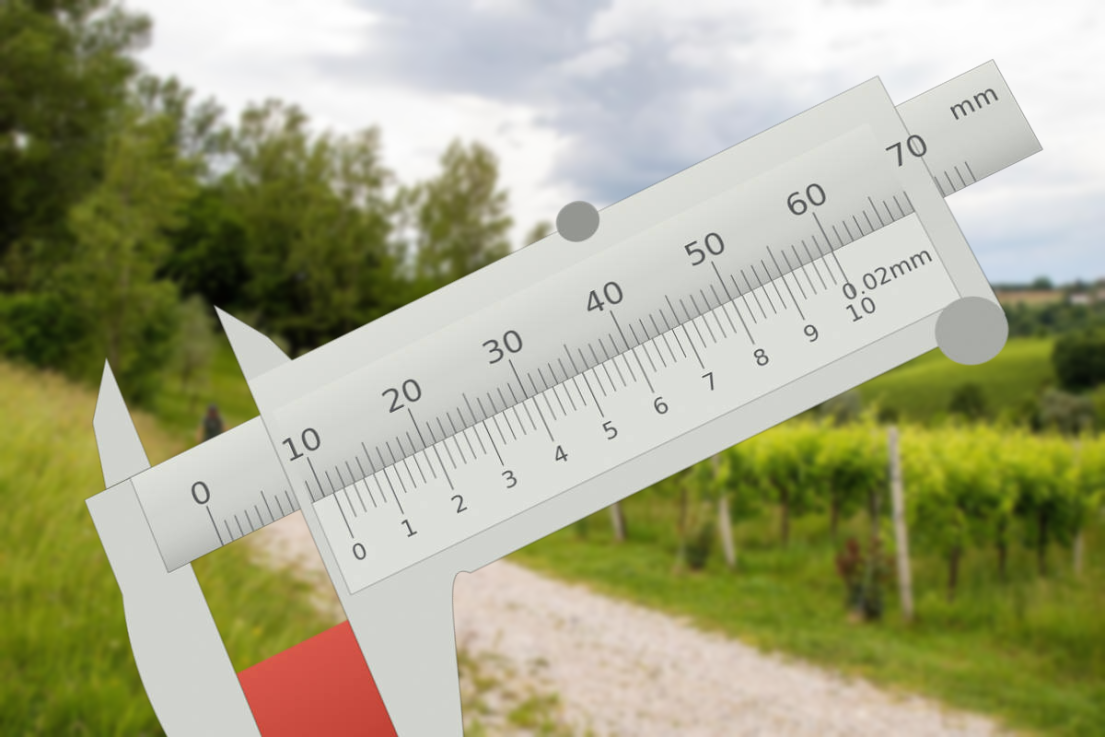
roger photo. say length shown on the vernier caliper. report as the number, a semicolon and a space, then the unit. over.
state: 10.9; mm
